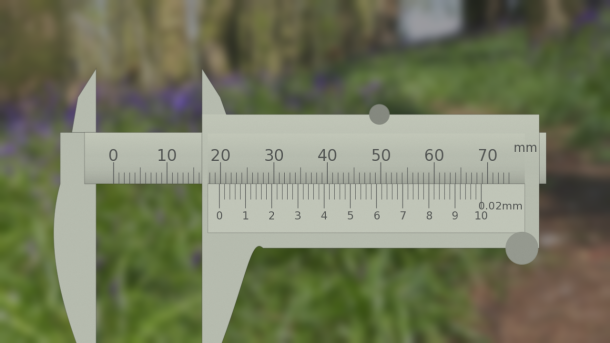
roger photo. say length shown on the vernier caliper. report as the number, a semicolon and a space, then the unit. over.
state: 19.8; mm
